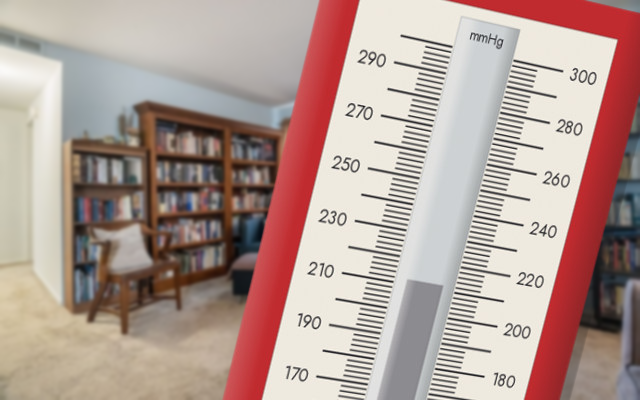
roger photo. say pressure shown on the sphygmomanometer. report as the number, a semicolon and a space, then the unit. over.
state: 212; mmHg
